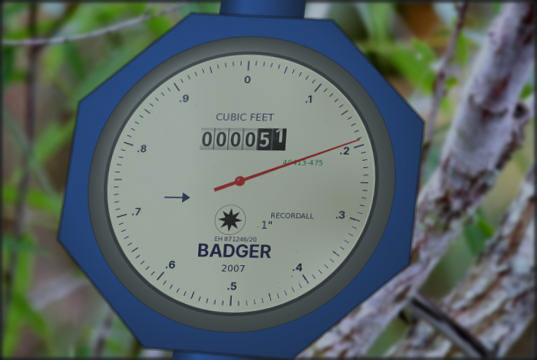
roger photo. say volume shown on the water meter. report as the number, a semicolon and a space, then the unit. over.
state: 51.19; ft³
